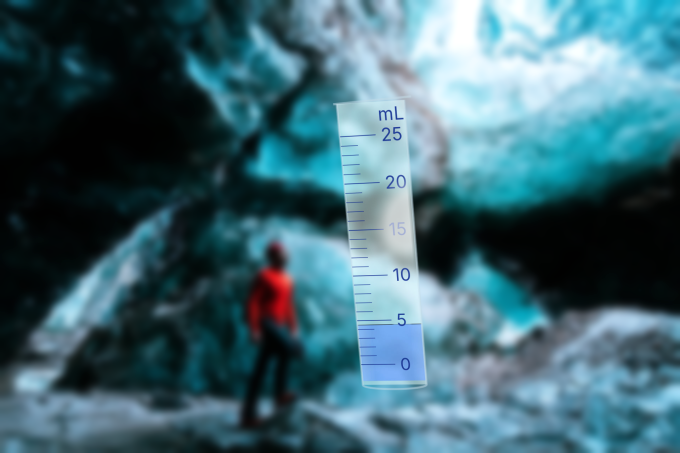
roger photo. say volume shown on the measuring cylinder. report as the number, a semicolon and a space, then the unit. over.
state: 4.5; mL
